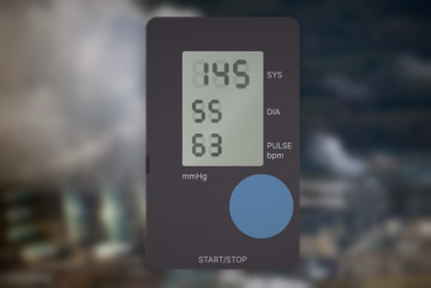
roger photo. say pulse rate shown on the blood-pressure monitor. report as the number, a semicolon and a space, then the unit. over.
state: 63; bpm
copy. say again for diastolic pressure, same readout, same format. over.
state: 55; mmHg
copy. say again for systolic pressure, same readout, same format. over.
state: 145; mmHg
